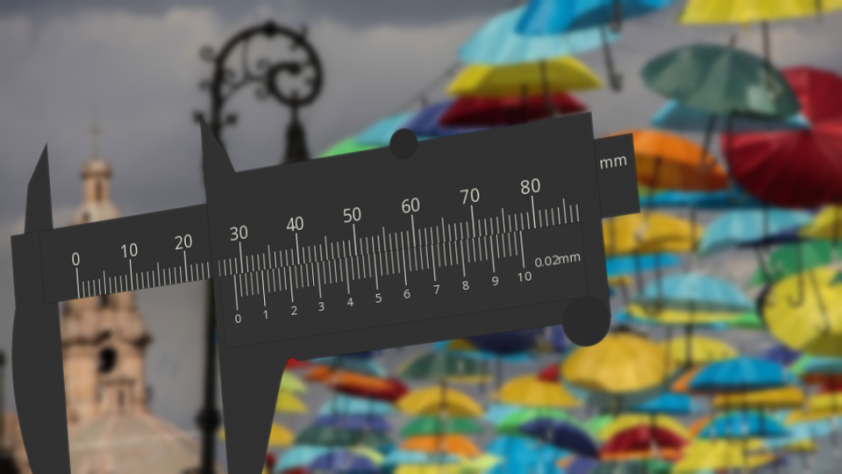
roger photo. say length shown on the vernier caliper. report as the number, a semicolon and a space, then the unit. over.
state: 28.6; mm
